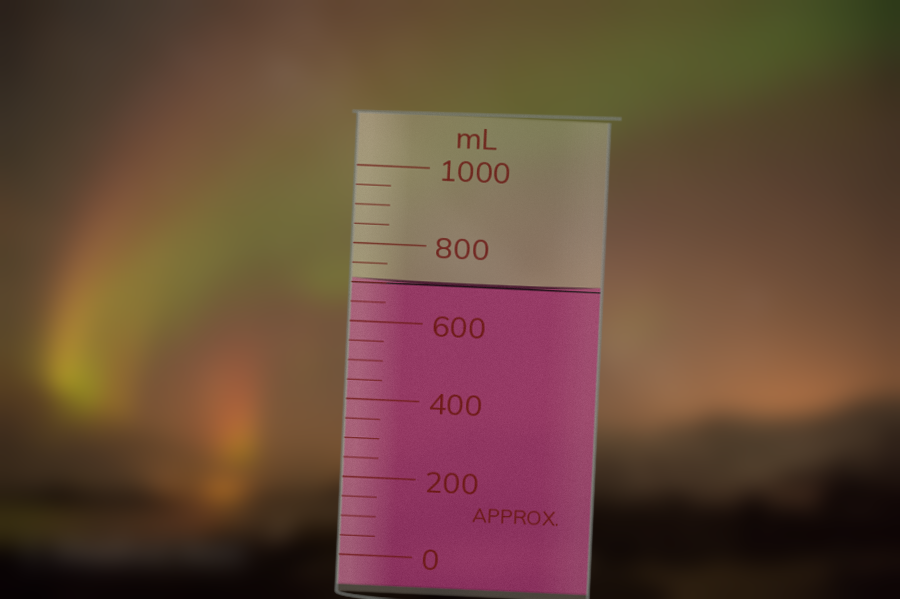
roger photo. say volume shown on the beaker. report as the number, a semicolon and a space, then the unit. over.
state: 700; mL
